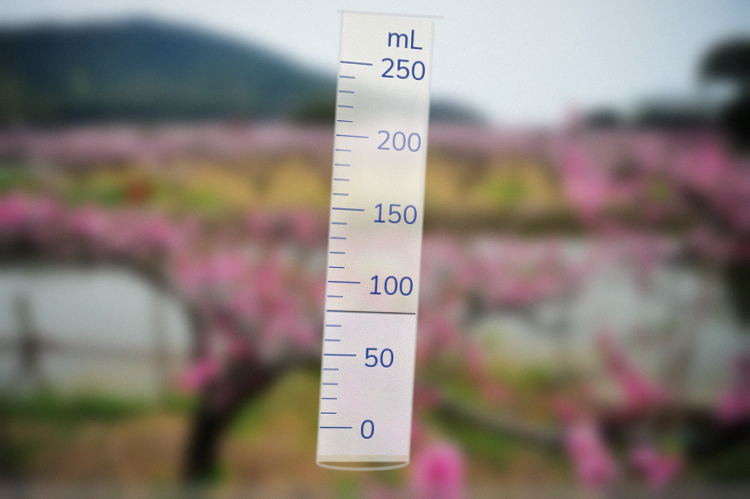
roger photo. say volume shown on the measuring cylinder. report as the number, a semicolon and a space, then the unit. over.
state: 80; mL
